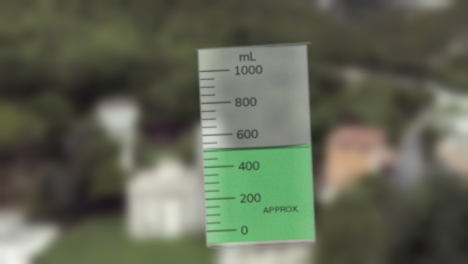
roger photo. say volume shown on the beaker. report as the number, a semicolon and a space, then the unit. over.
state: 500; mL
